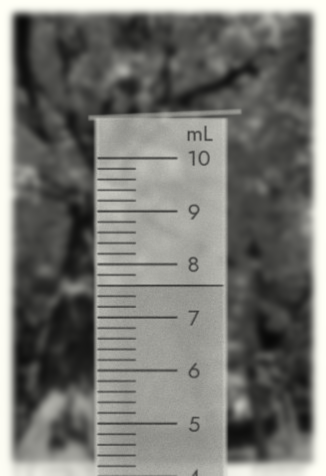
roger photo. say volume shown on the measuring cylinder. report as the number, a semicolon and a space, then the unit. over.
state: 7.6; mL
